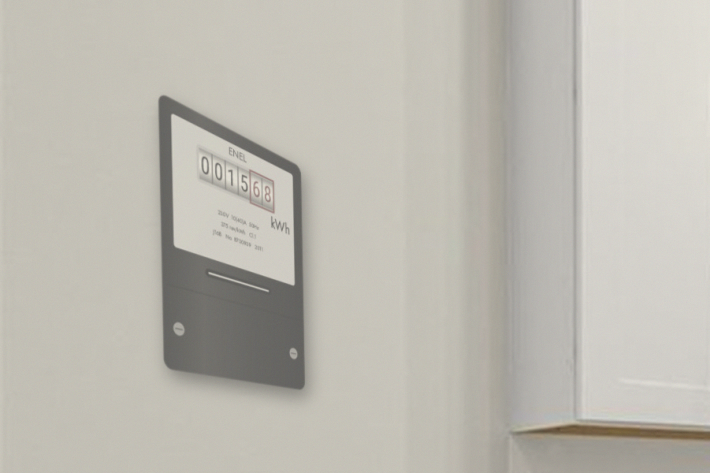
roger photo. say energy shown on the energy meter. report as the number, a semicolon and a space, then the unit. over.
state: 15.68; kWh
